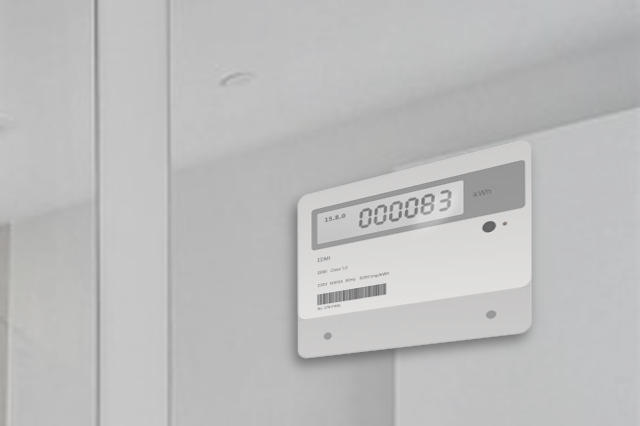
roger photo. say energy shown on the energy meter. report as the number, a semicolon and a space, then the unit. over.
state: 83; kWh
